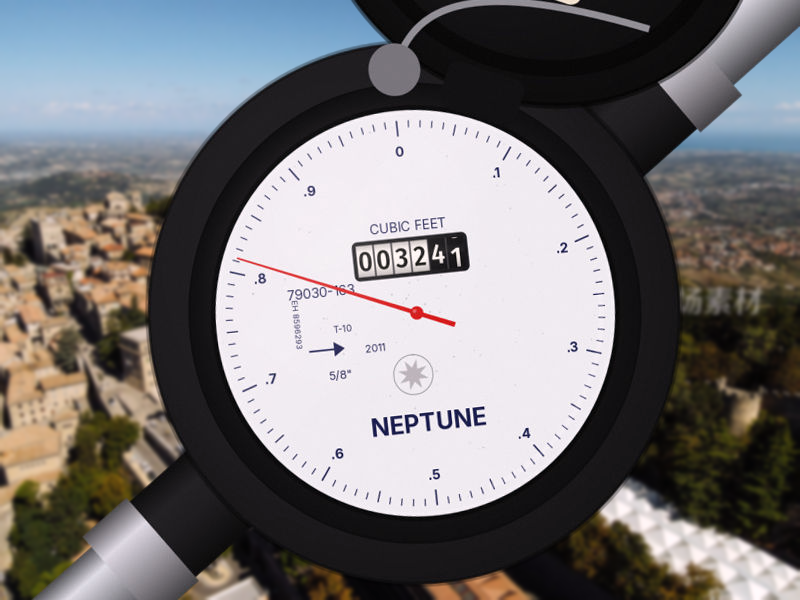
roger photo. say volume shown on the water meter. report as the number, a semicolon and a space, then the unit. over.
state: 3240.81; ft³
